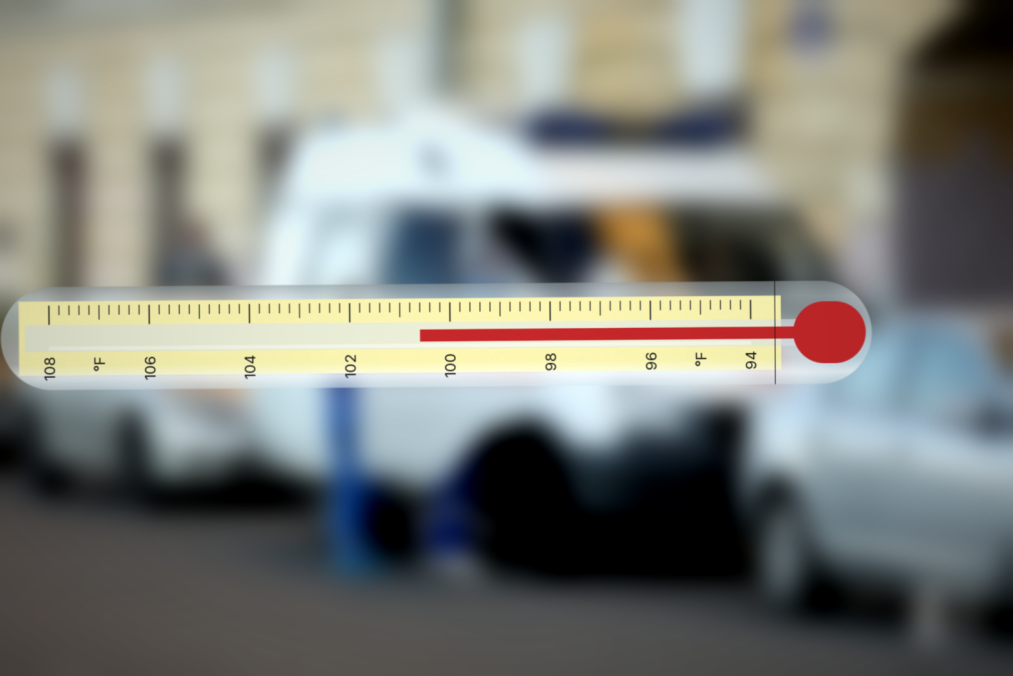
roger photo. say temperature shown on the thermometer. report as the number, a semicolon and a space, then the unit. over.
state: 100.6; °F
